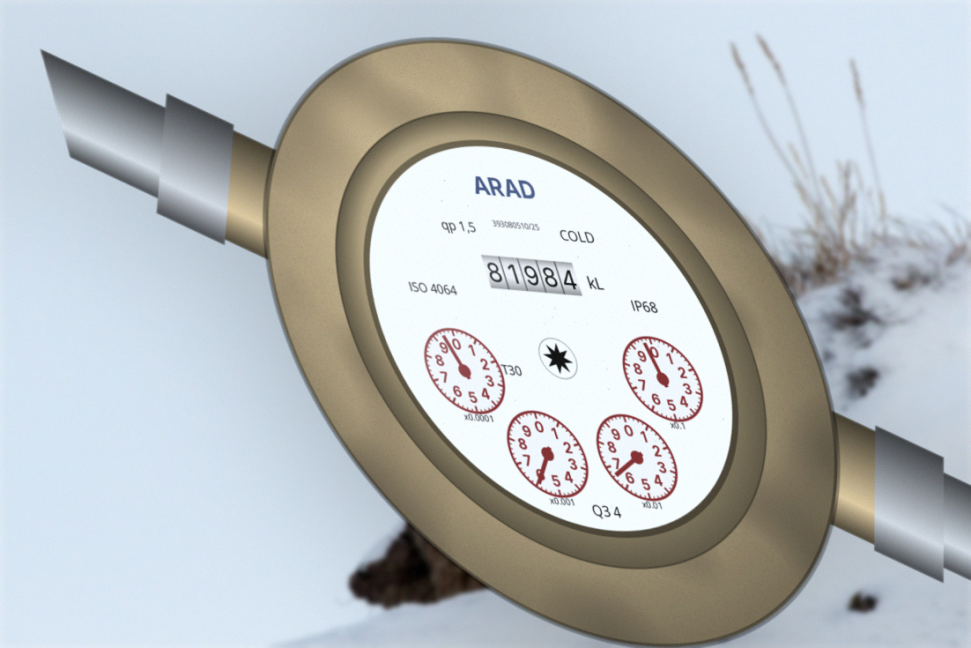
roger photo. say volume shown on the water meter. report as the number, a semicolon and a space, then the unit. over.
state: 81983.9659; kL
